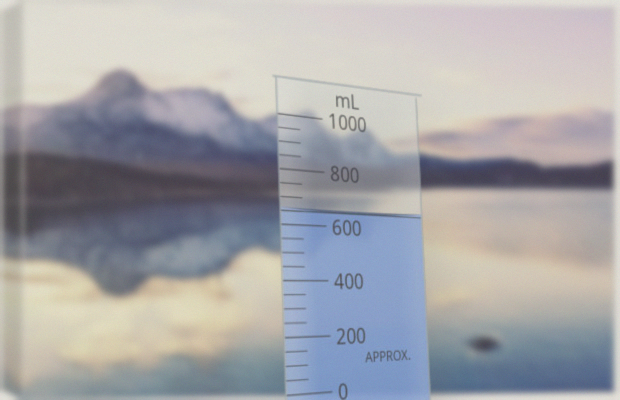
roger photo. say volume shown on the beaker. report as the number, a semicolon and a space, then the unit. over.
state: 650; mL
